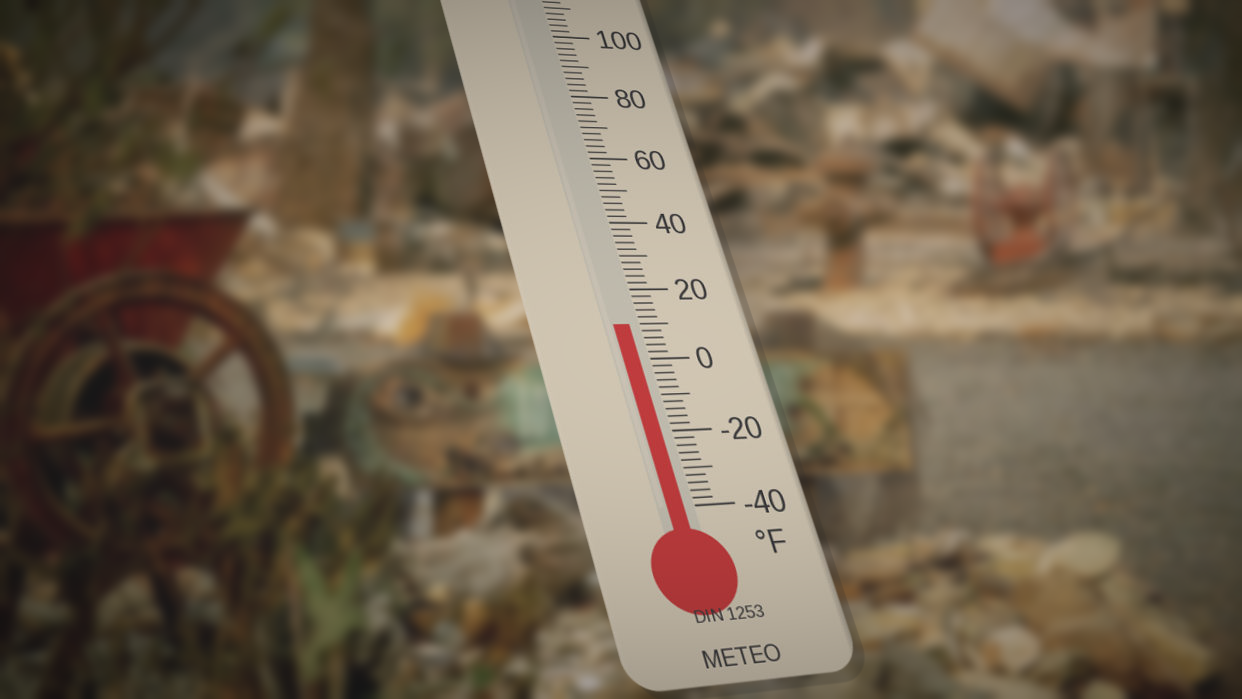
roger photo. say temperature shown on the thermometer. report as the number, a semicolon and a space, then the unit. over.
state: 10; °F
